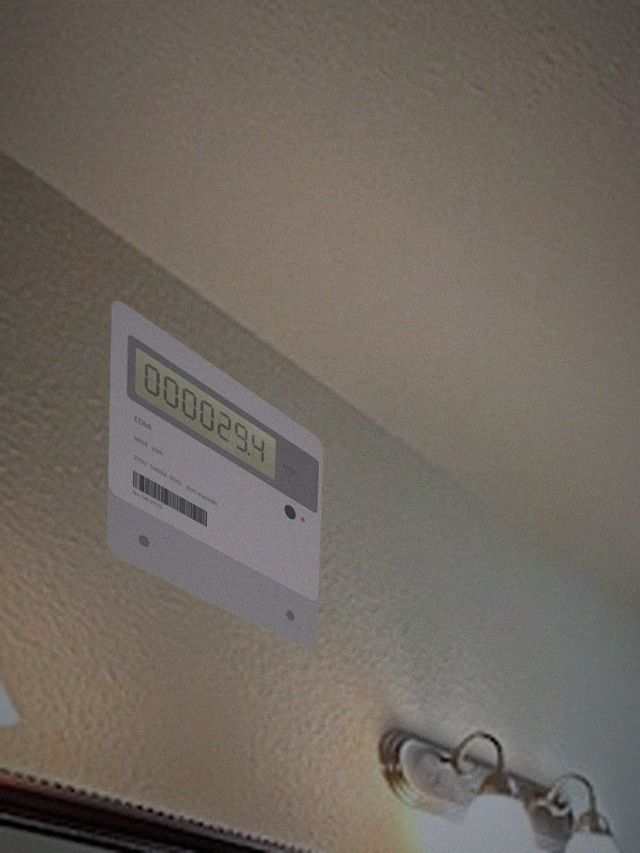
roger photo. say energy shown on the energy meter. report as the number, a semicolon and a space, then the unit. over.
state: 29.4; kWh
